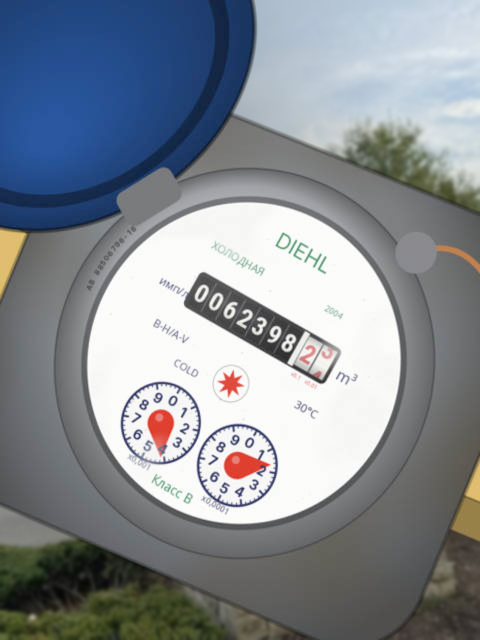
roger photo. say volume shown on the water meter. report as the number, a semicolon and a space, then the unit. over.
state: 62398.2341; m³
